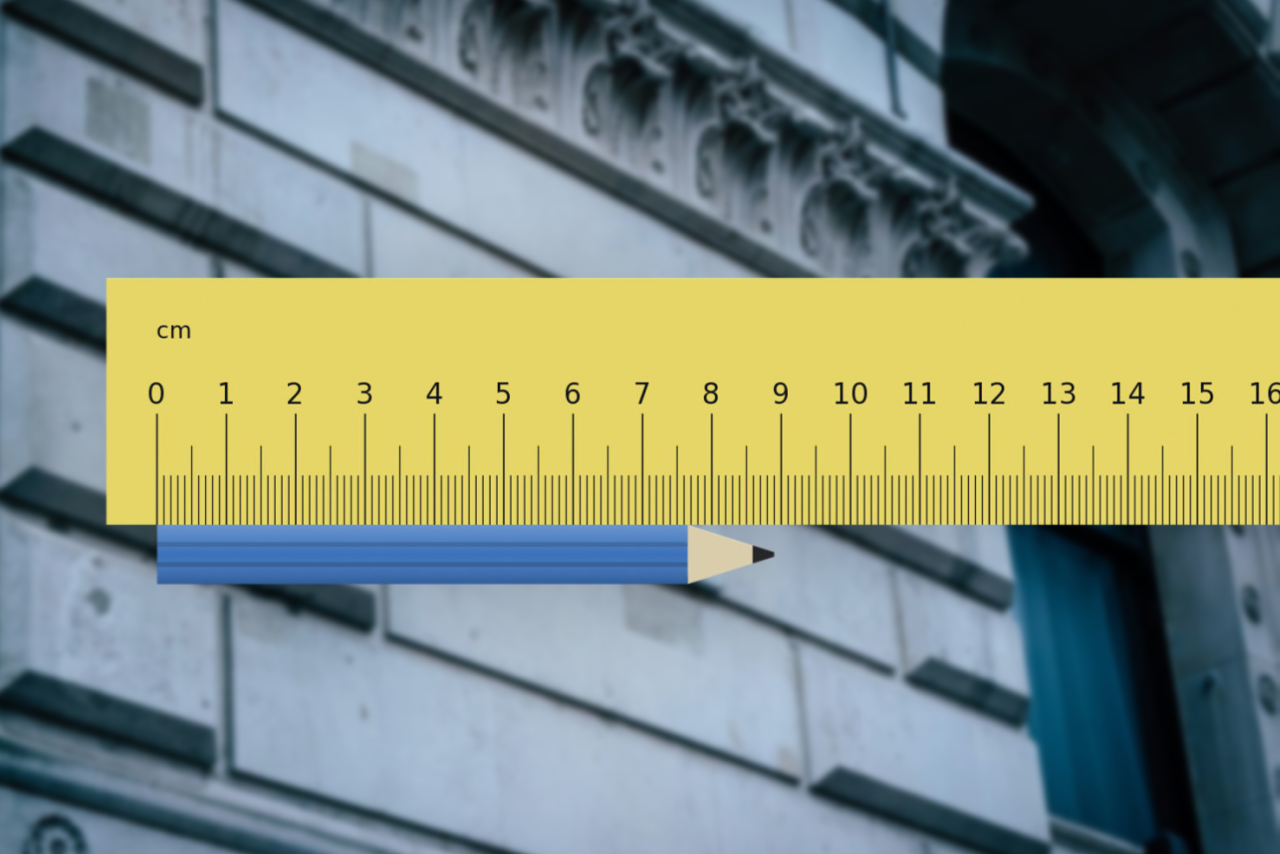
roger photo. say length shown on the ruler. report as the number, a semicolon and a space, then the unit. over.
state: 8.9; cm
